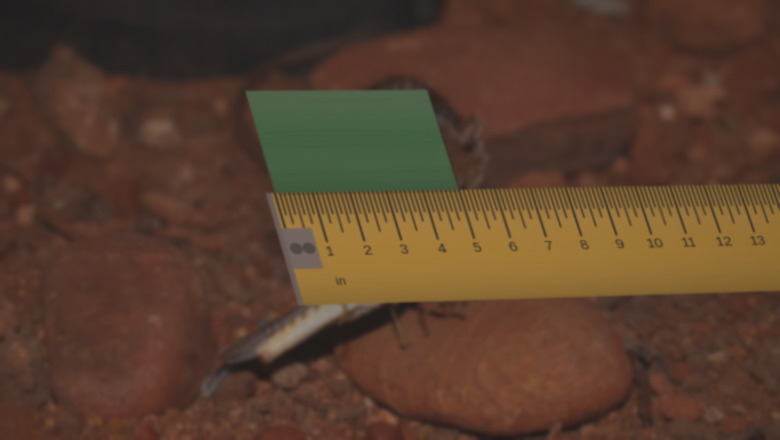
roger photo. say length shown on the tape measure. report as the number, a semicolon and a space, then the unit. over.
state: 5; in
